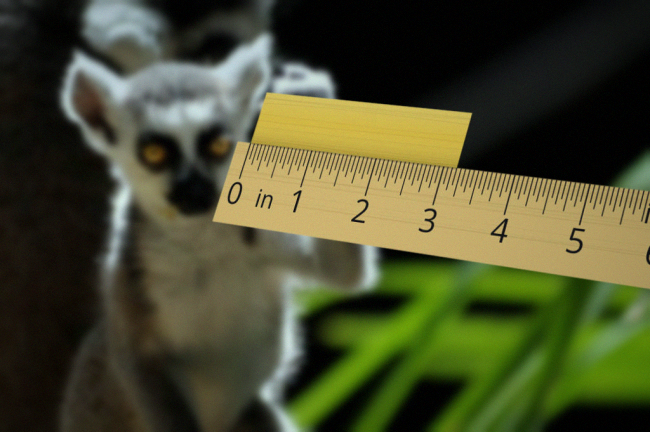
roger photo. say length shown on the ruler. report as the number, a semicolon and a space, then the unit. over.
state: 3.1875; in
